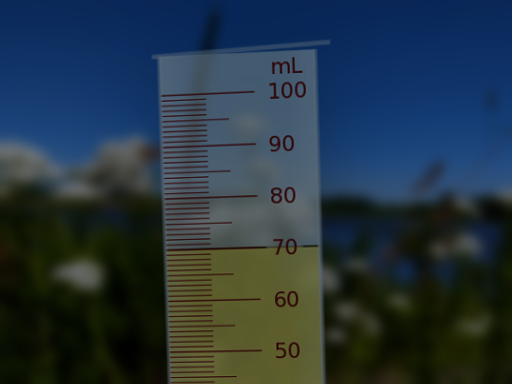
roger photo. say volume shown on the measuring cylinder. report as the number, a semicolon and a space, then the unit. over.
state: 70; mL
